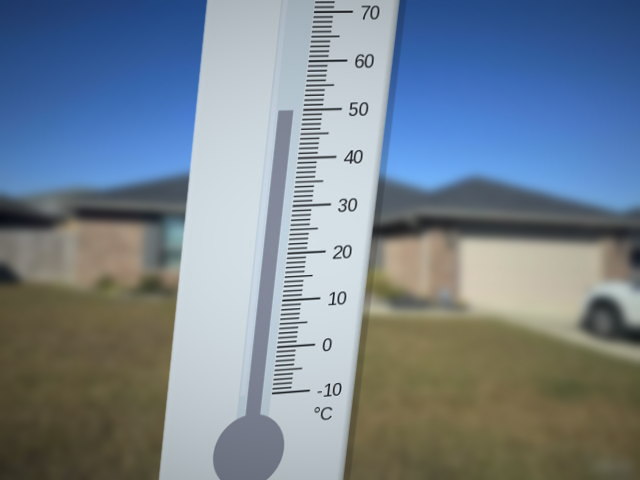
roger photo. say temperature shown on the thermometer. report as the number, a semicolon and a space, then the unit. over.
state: 50; °C
